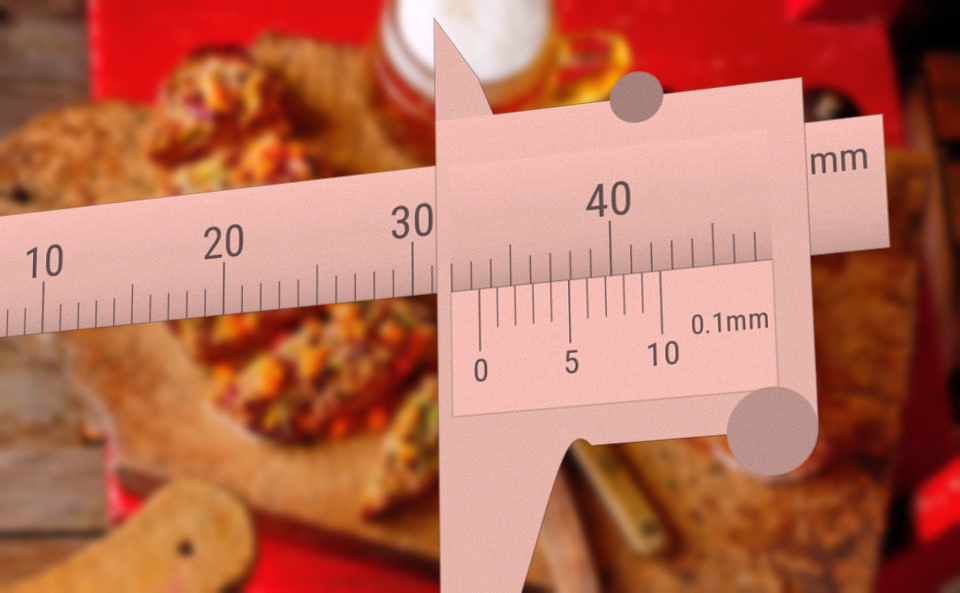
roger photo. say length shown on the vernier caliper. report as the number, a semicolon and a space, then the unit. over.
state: 33.4; mm
